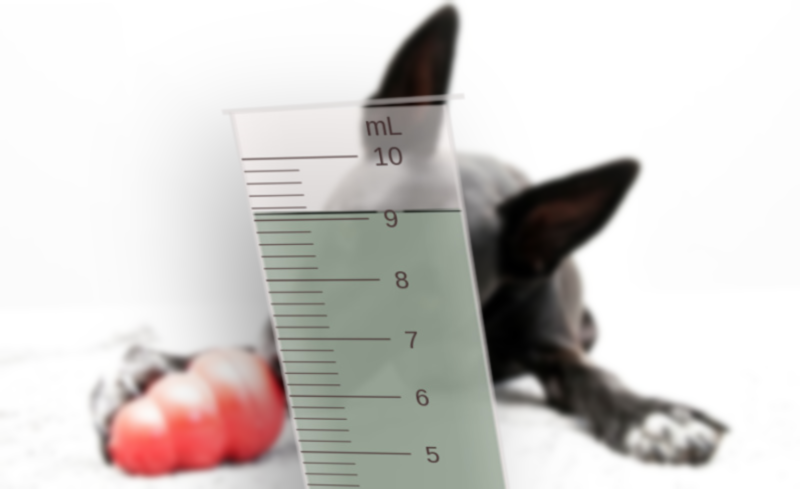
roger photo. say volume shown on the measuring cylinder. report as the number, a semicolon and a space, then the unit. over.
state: 9.1; mL
